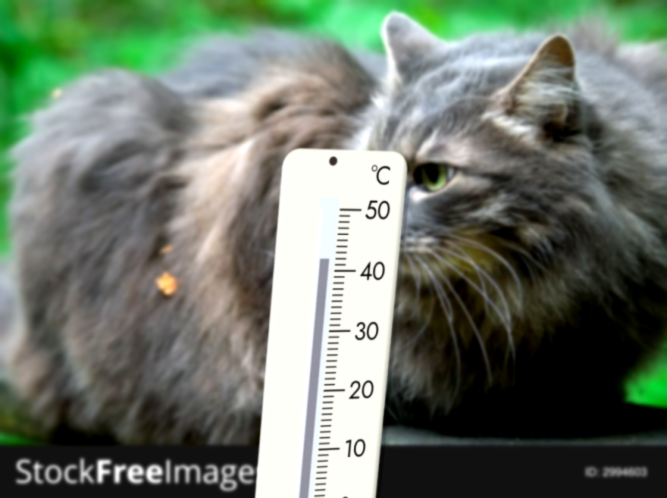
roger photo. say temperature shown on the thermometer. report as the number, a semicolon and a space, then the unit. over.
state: 42; °C
